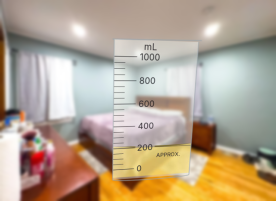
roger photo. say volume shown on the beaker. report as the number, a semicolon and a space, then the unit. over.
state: 200; mL
